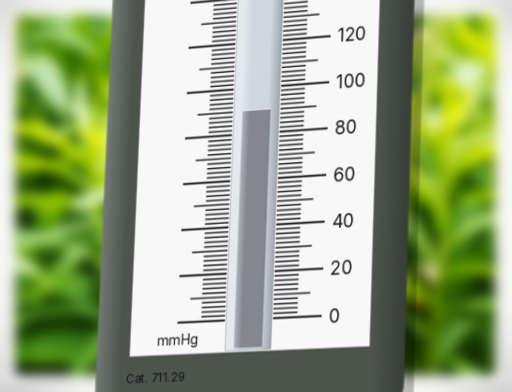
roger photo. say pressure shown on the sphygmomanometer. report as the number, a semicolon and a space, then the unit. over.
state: 90; mmHg
